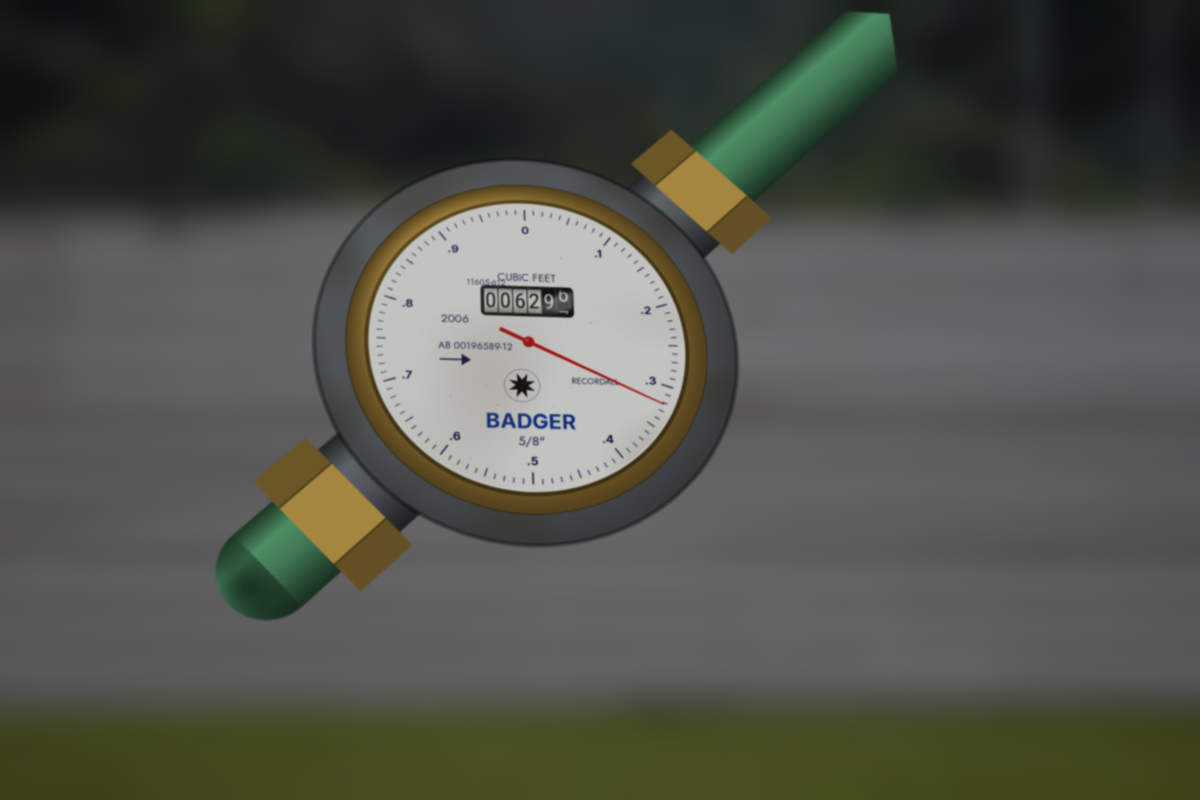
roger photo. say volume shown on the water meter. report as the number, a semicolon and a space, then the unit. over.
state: 6296.32; ft³
